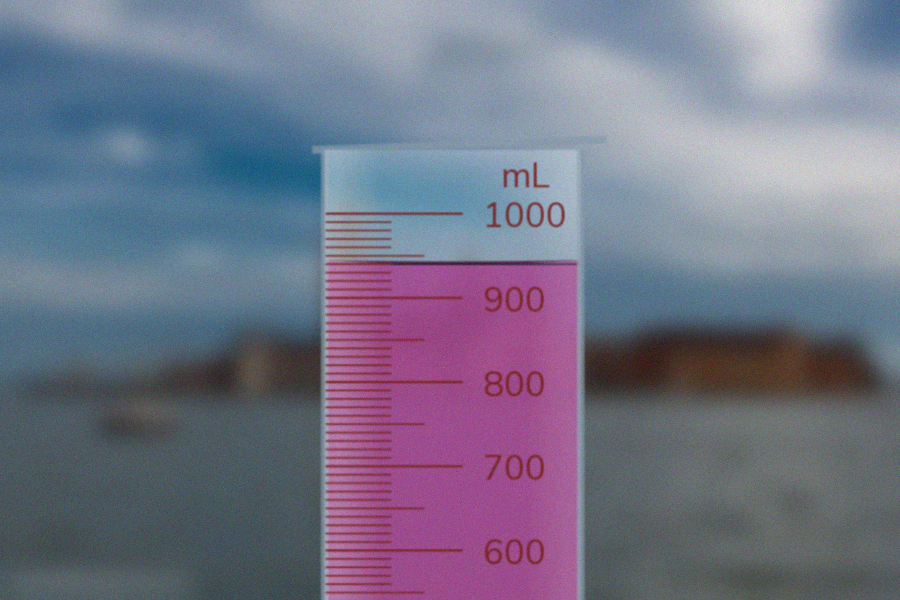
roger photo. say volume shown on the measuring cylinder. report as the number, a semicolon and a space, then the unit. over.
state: 940; mL
